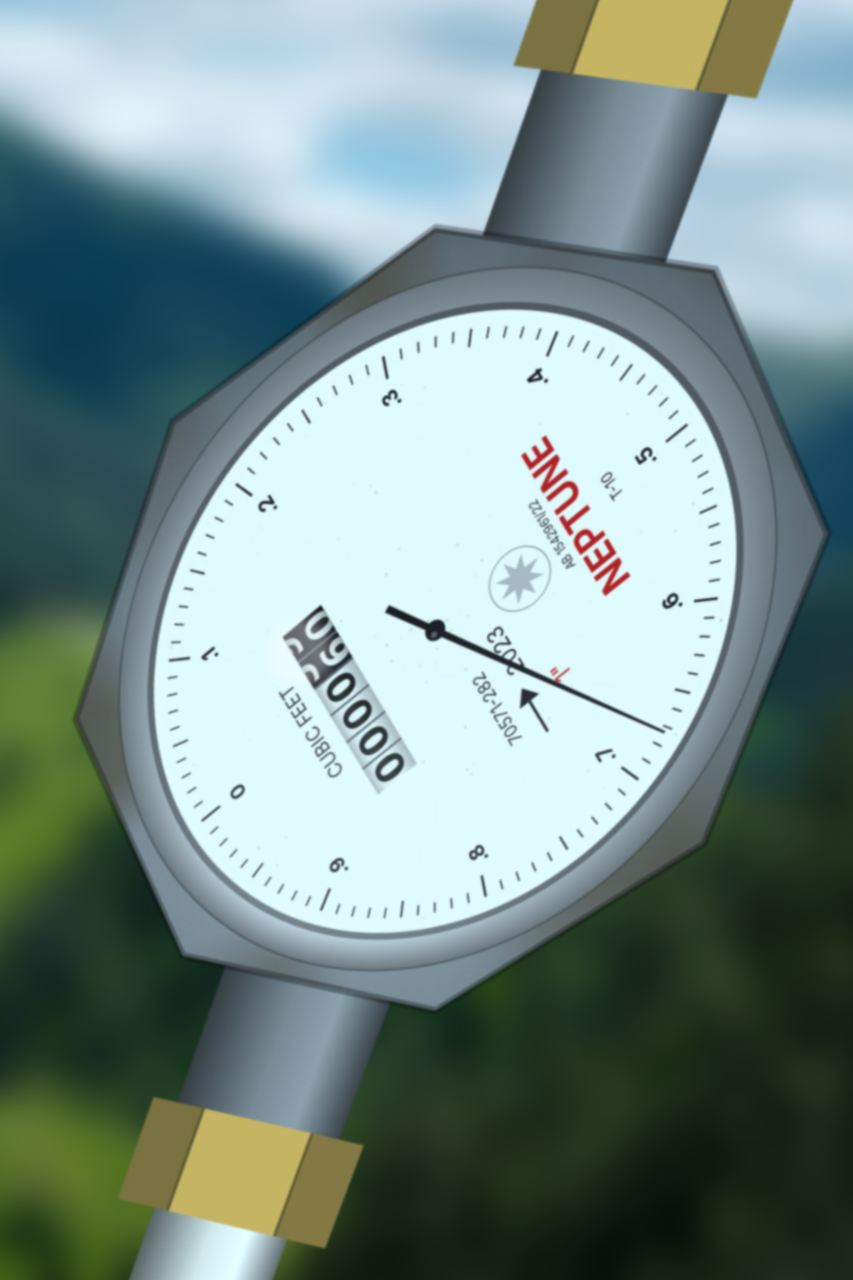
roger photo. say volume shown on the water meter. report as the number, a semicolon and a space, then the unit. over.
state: 59.67; ft³
